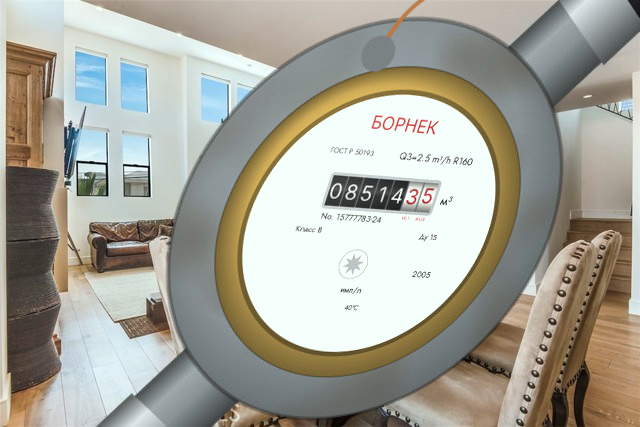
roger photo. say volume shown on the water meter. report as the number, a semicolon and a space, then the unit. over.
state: 8514.35; m³
